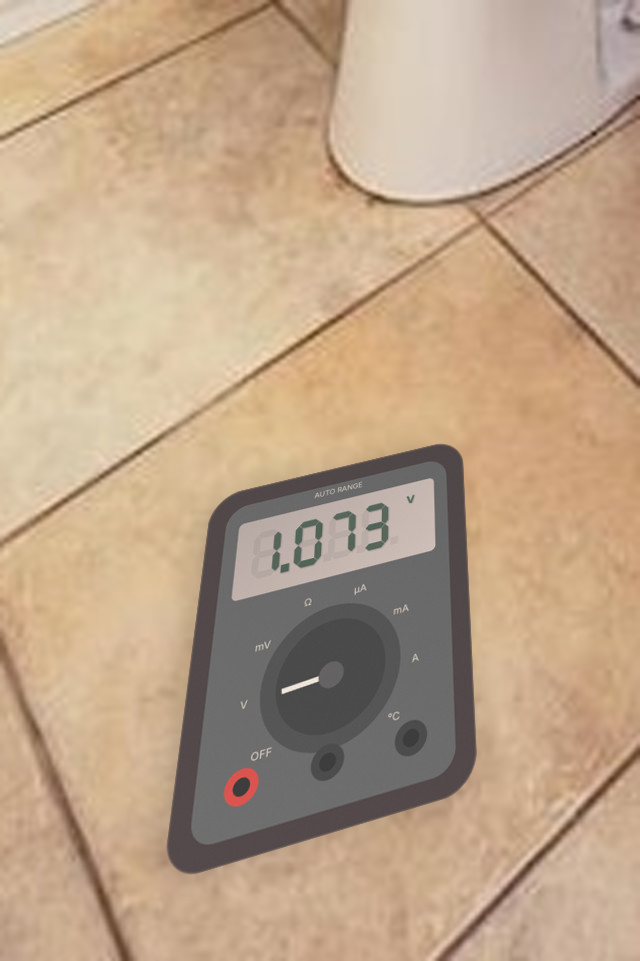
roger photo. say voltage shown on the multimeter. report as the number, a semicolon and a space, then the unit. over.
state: 1.073; V
